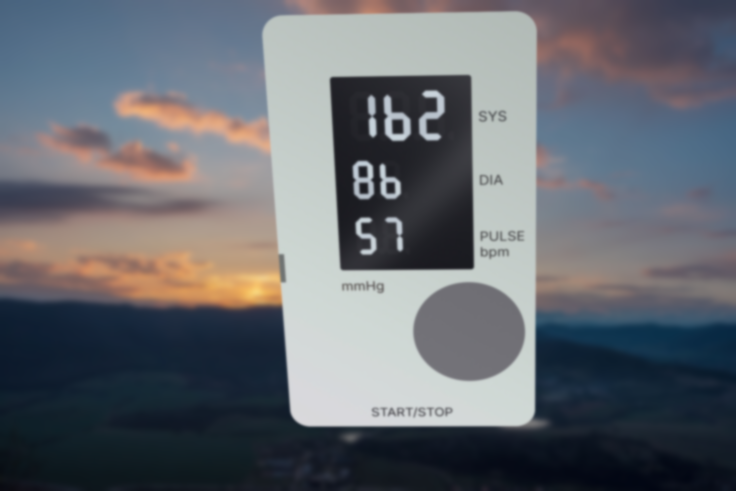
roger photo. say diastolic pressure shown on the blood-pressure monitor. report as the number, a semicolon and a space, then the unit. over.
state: 86; mmHg
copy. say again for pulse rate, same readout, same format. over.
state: 57; bpm
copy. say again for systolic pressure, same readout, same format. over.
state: 162; mmHg
